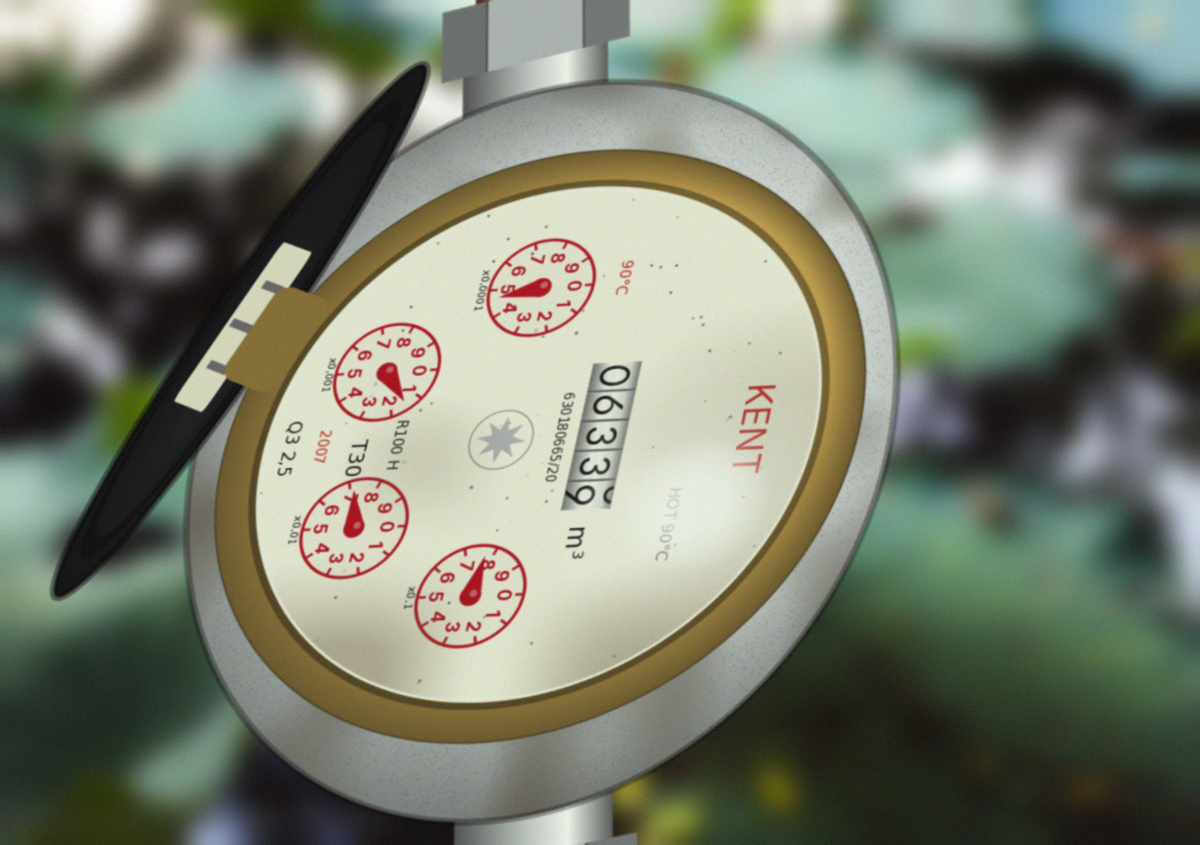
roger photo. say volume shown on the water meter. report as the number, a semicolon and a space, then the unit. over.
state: 6338.7714; m³
